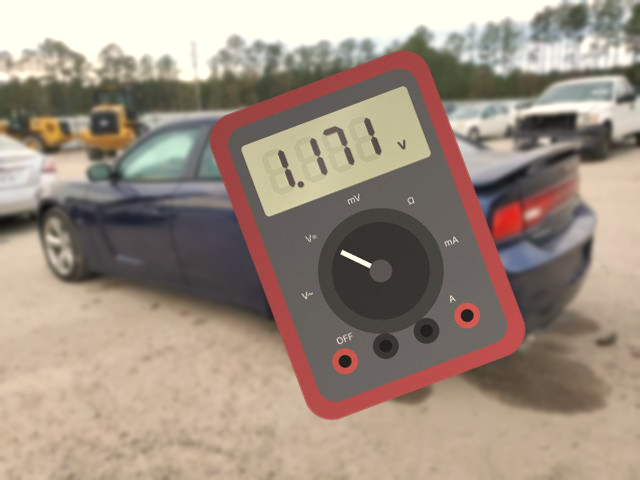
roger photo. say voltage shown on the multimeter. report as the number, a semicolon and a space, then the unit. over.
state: 1.171; V
